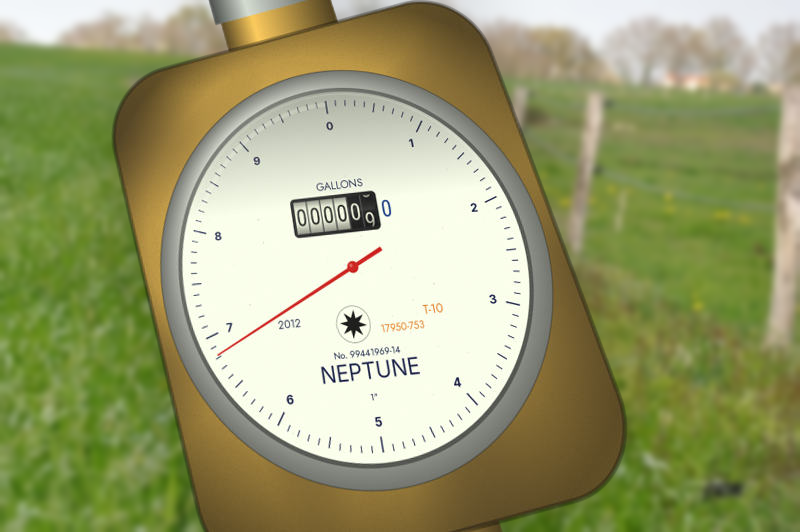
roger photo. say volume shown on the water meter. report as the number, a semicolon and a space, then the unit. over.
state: 86.8; gal
